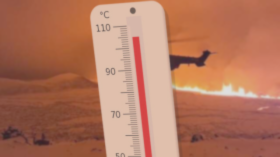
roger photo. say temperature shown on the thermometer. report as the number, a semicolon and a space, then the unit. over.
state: 105; °C
